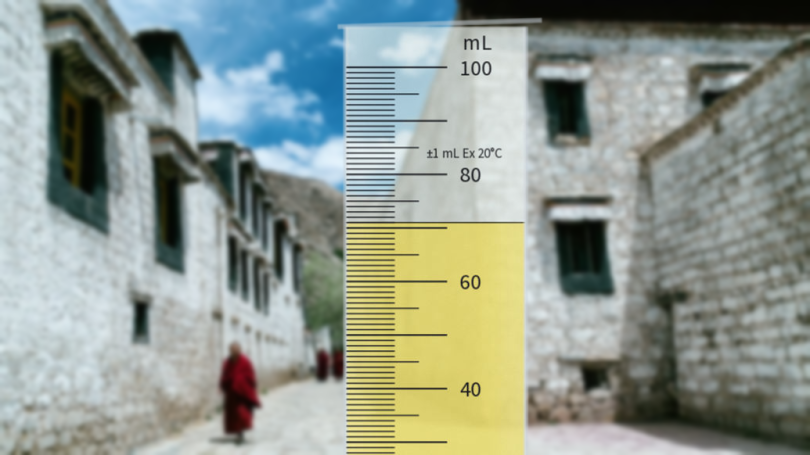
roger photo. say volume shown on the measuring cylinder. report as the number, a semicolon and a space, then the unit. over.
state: 71; mL
